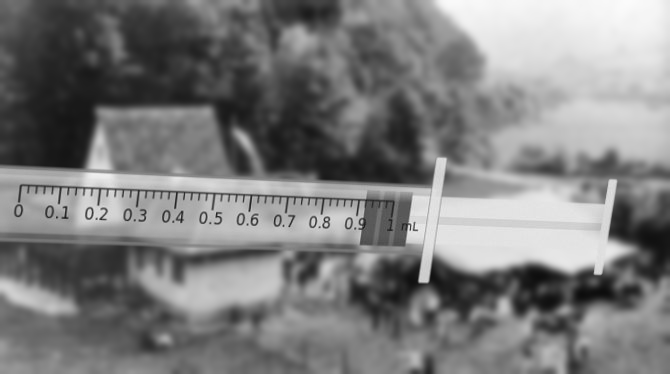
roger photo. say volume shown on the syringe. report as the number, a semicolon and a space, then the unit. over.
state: 0.92; mL
